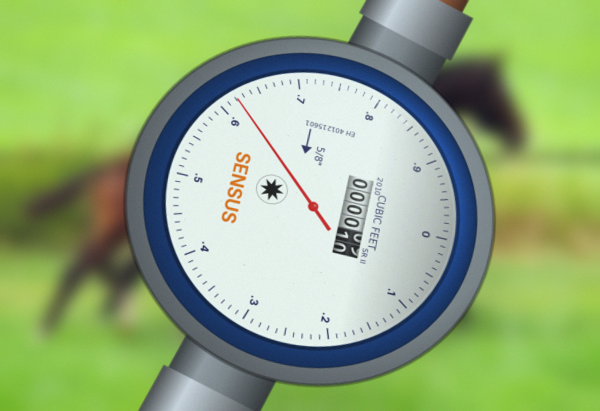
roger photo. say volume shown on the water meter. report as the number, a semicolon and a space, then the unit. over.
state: 9.62; ft³
